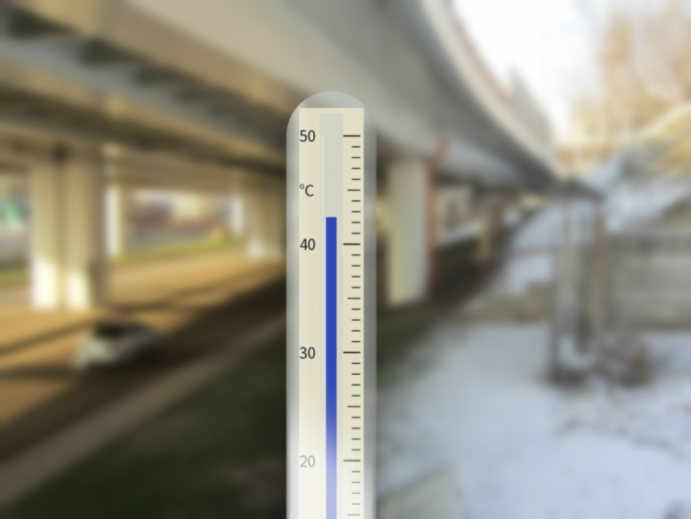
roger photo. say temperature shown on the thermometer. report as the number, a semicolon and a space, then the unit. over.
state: 42.5; °C
